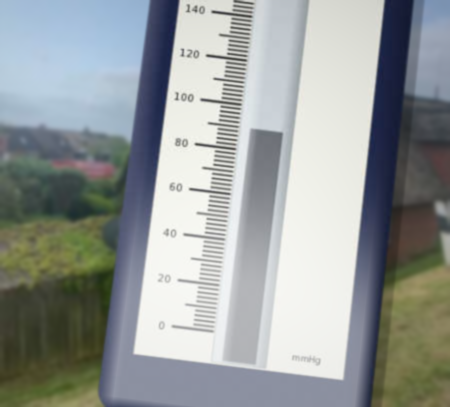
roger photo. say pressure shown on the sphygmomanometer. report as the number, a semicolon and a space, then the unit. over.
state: 90; mmHg
